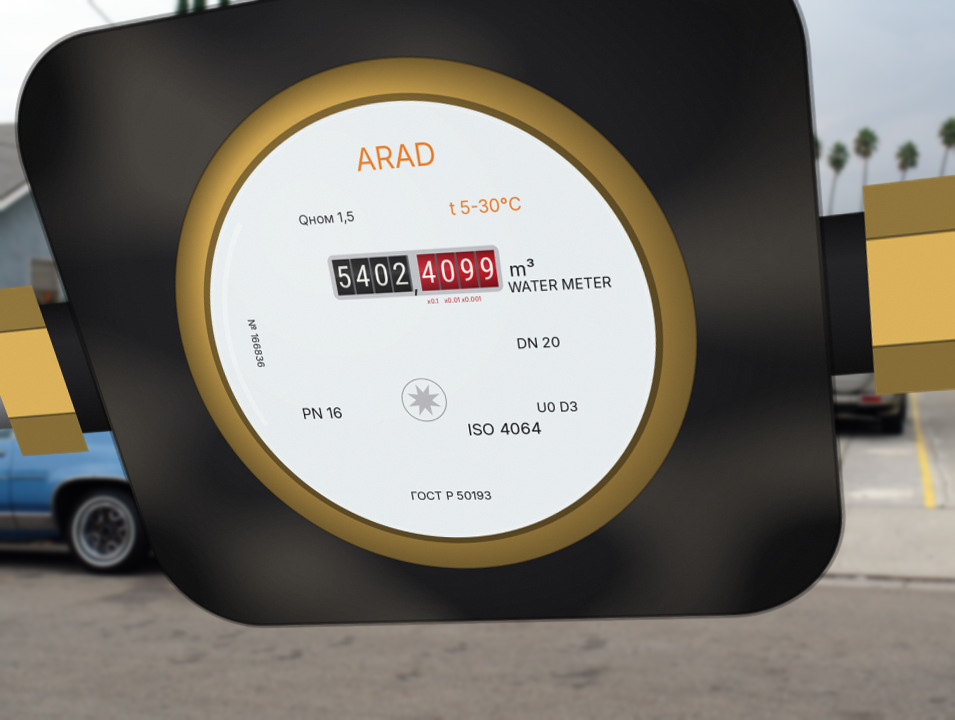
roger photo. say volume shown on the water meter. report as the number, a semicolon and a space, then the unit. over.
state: 5402.4099; m³
